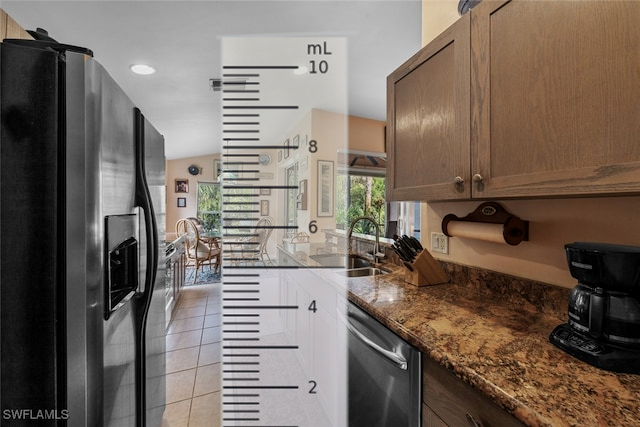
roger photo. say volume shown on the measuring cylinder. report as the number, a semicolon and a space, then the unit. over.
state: 5; mL
